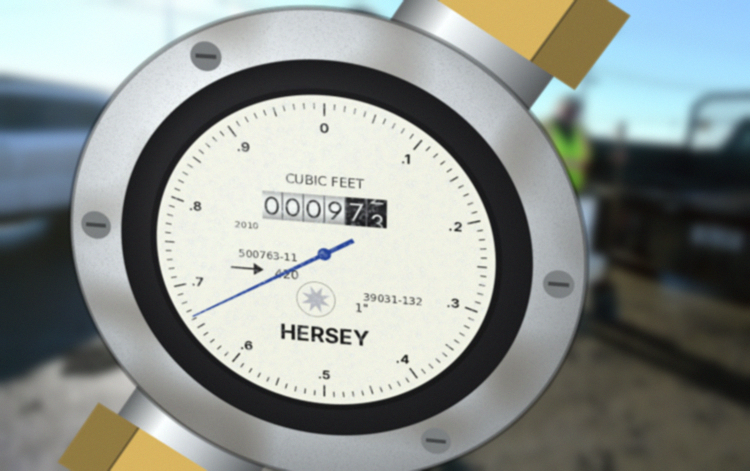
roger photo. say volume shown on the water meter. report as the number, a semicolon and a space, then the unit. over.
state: 972.66; ft³
